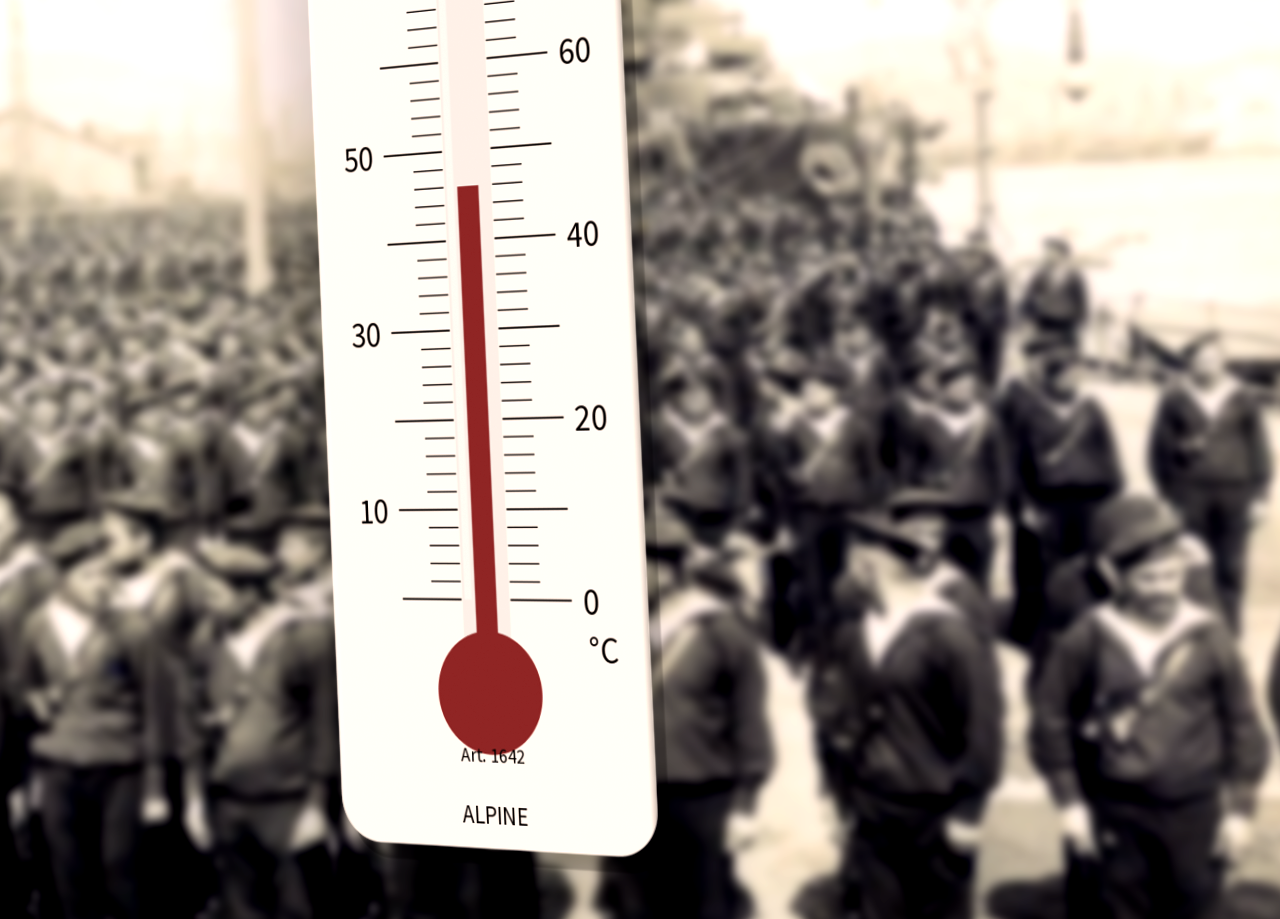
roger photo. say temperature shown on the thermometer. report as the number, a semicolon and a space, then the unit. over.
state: 46; °C
